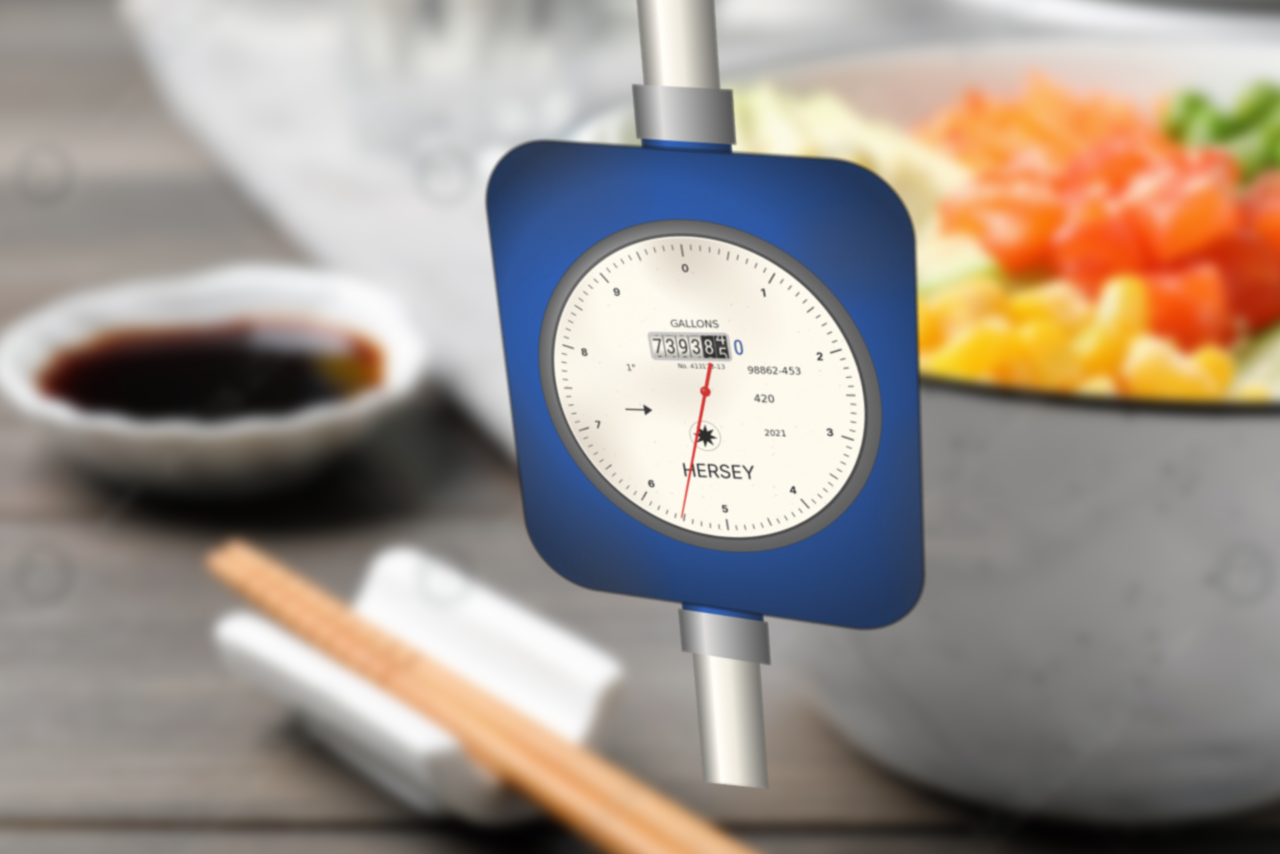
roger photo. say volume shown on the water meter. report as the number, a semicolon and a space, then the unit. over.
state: 7393845.5; gal
